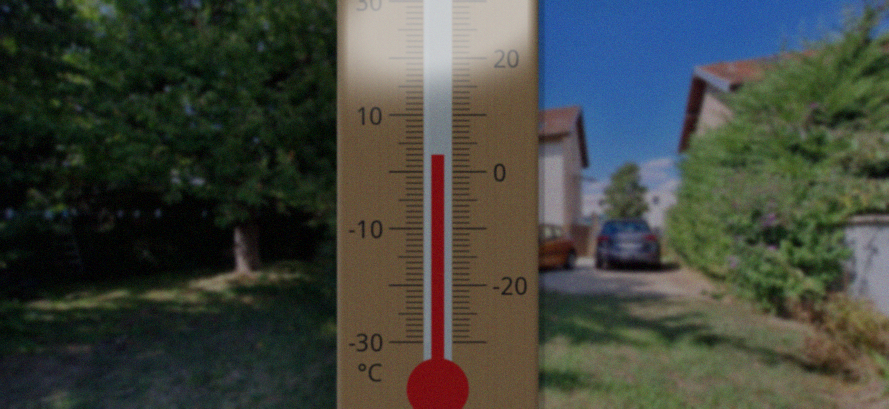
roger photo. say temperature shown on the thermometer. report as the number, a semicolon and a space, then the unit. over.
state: 3; °C
